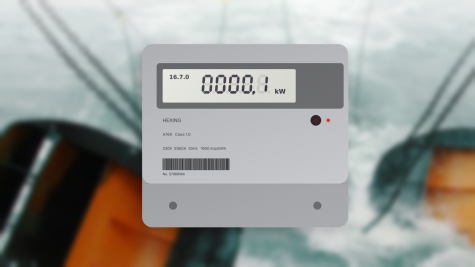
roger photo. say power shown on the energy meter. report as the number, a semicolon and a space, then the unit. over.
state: 0.1; kW
